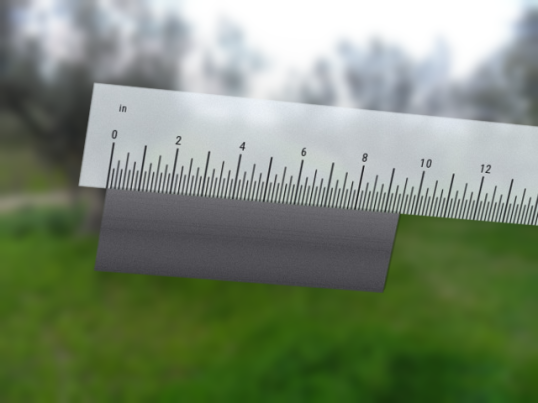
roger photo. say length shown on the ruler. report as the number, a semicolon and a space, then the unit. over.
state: 9.5; in
